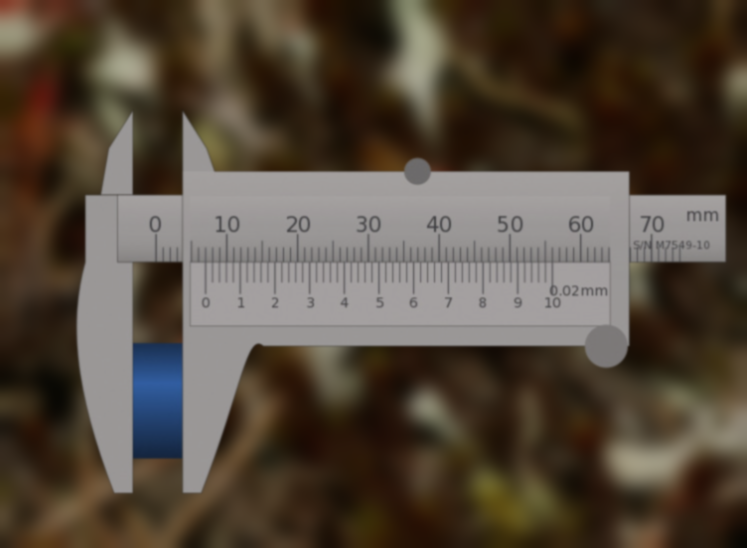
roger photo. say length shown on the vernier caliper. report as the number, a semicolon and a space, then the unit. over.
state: 7.0; mm
